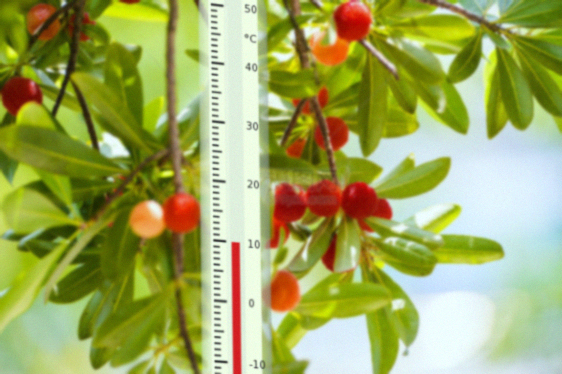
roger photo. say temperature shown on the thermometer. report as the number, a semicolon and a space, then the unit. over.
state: 10; °C
